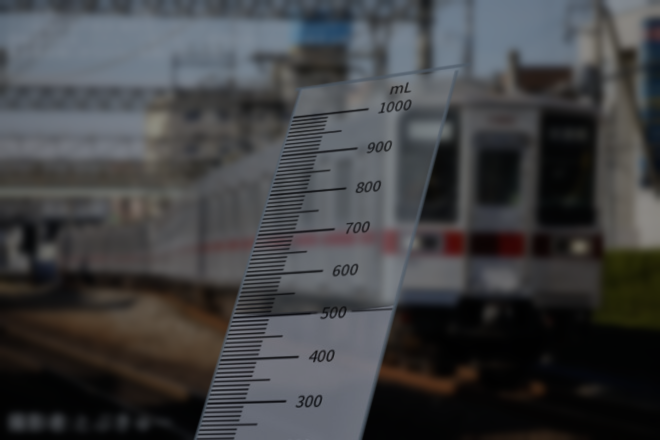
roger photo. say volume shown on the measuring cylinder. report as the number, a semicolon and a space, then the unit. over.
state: 500; mL
